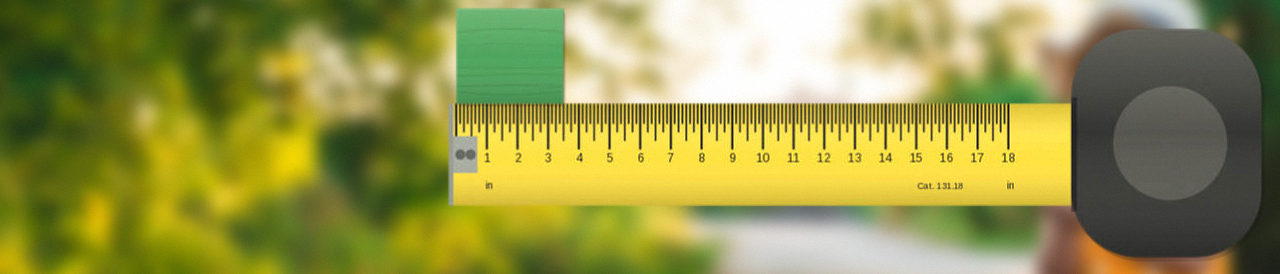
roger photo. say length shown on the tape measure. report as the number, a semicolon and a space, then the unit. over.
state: 3.5; in
